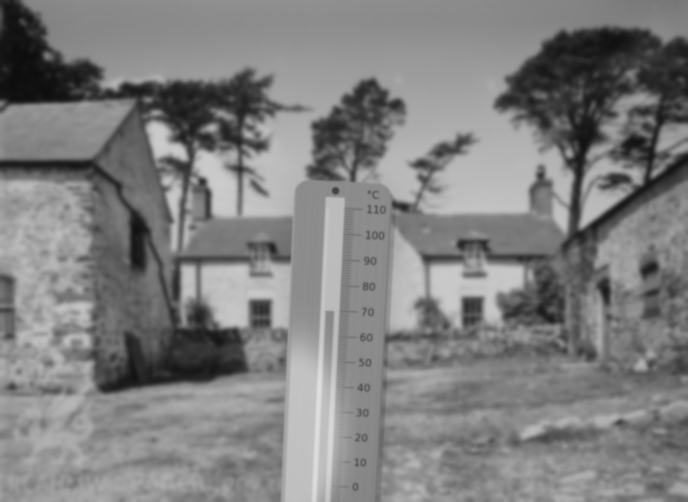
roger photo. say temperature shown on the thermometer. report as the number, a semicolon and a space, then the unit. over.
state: 70; °C
